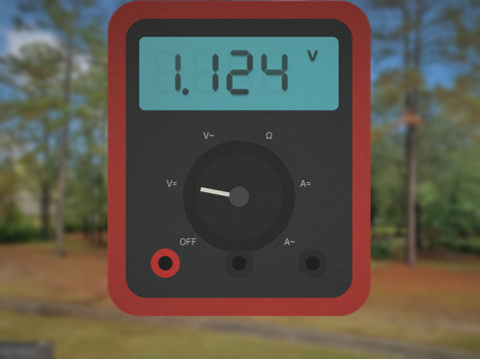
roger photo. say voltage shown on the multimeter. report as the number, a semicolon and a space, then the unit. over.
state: 1.124; V
